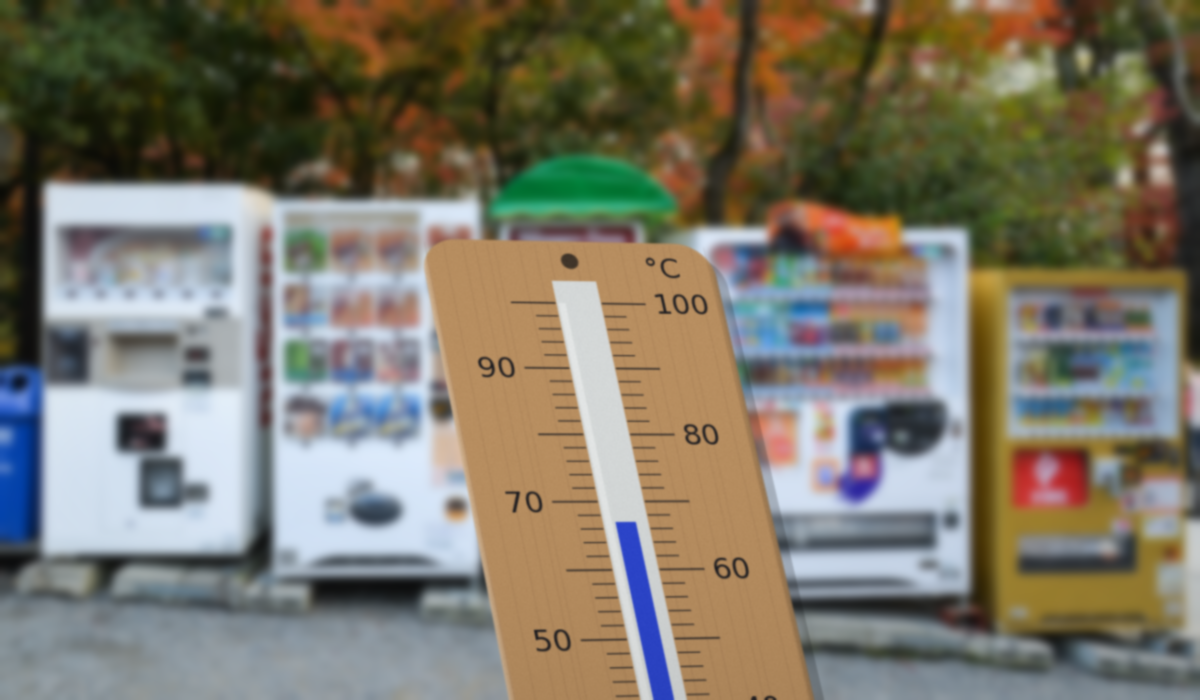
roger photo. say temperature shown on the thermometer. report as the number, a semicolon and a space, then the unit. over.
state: 67; °C
